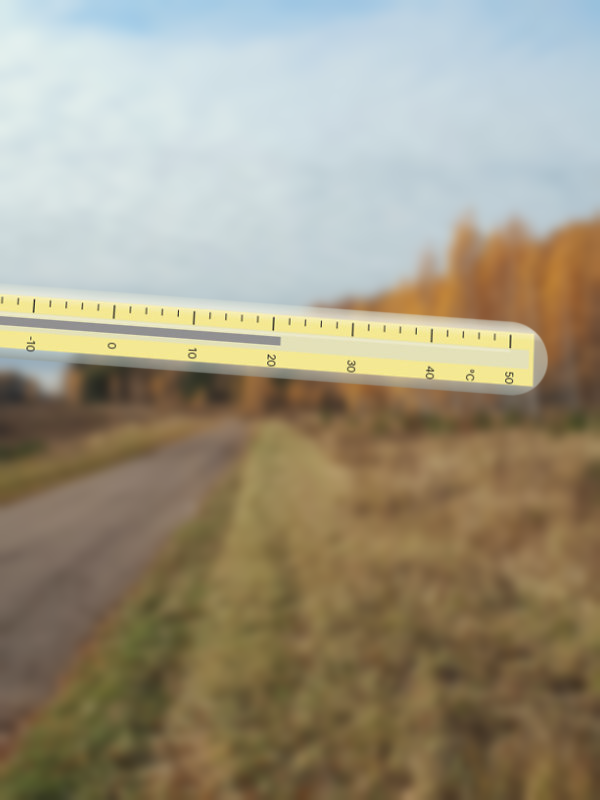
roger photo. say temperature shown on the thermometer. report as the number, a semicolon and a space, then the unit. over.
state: 21; °C
